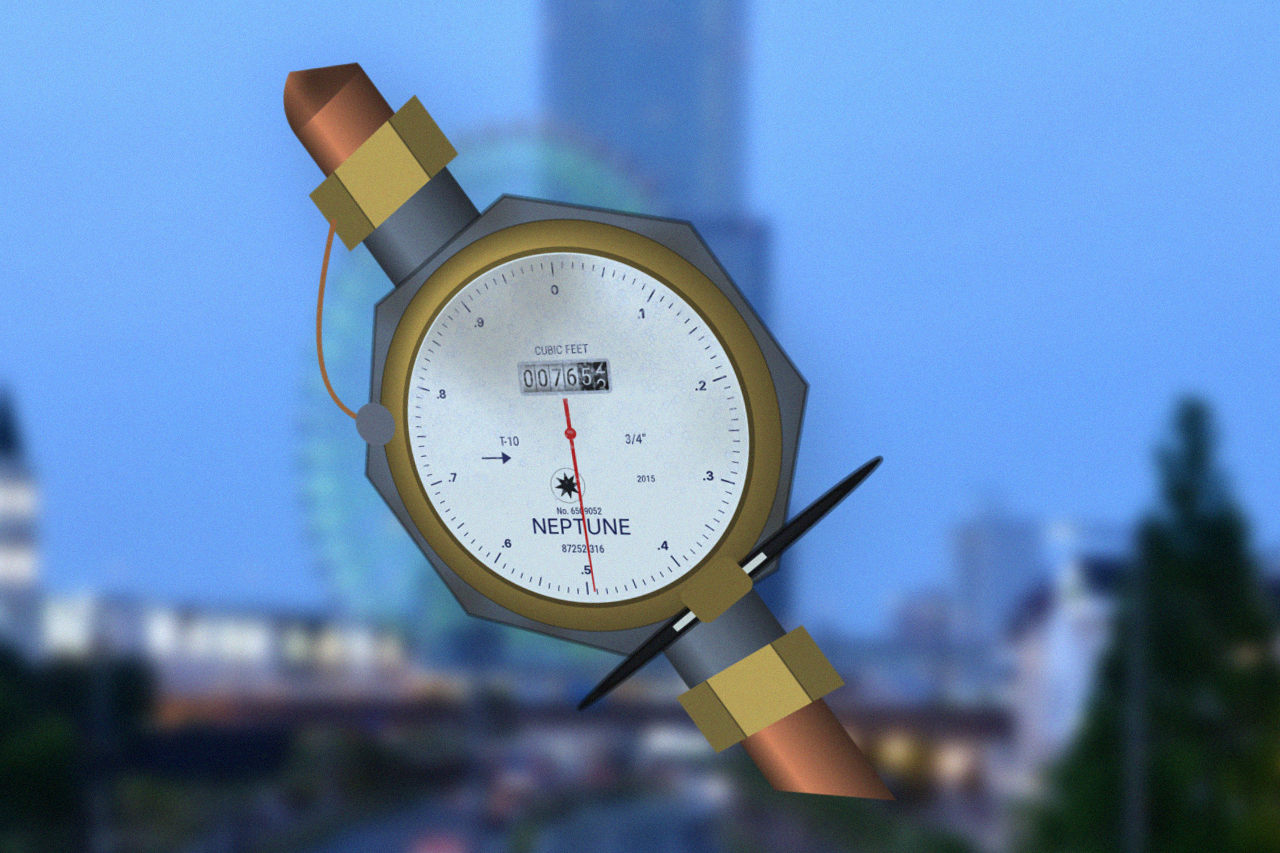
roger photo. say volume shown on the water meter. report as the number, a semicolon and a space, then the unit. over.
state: 7652.49; ft³
